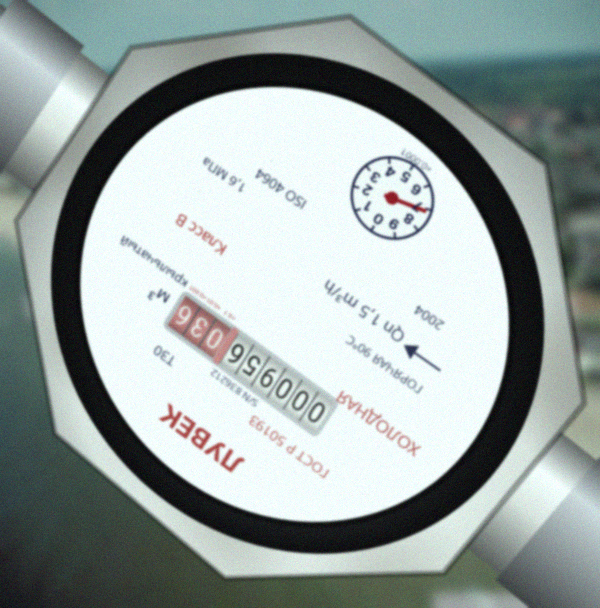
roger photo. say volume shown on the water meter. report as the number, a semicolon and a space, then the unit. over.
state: 956.0367; m³
